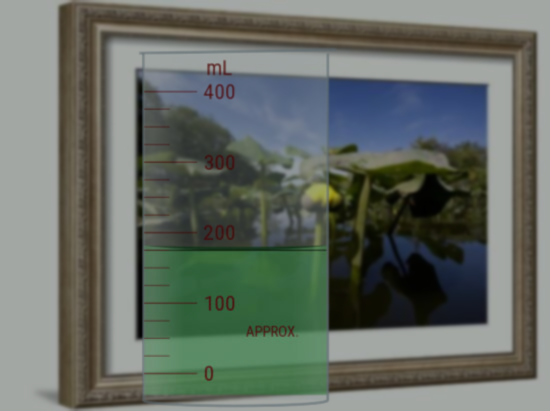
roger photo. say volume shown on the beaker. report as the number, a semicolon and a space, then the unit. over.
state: 175; mL
